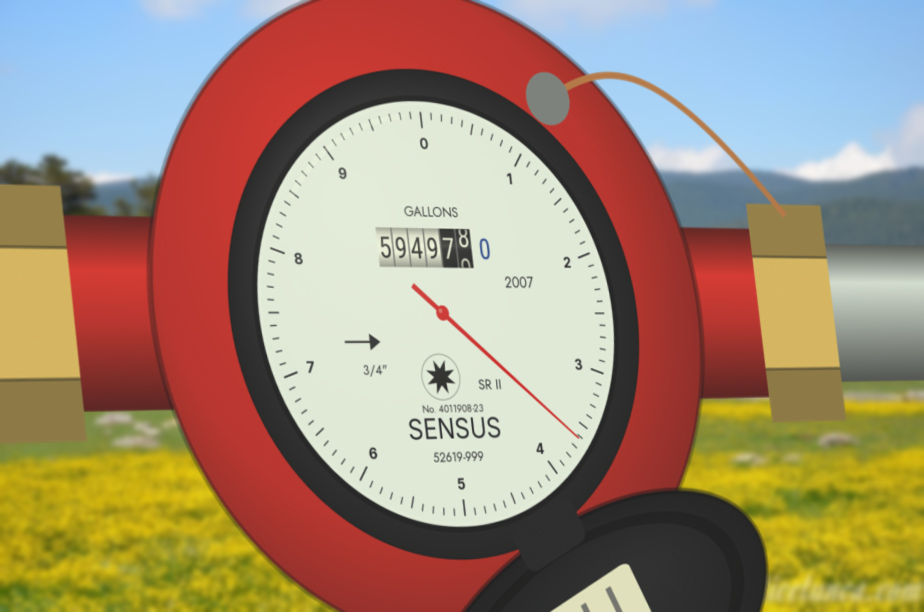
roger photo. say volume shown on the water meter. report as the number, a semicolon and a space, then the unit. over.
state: 5949783.6; gal
